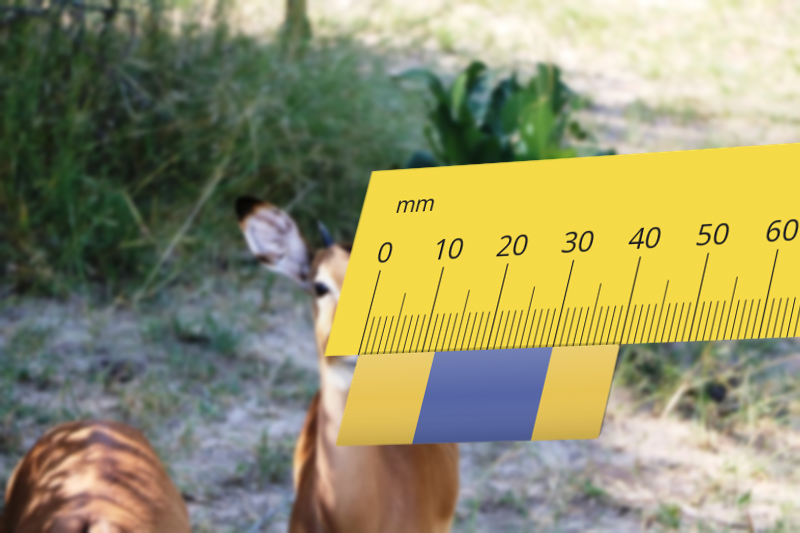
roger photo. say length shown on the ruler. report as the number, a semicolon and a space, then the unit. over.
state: 40; mm
